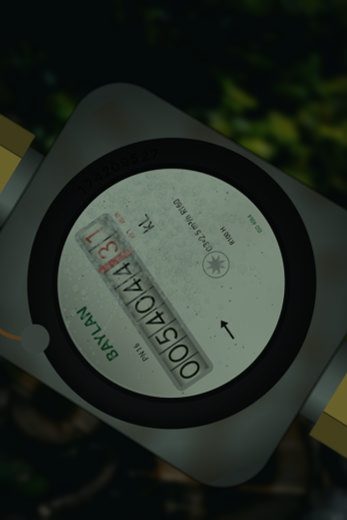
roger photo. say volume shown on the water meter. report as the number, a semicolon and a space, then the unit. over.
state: 54044.31; kL
